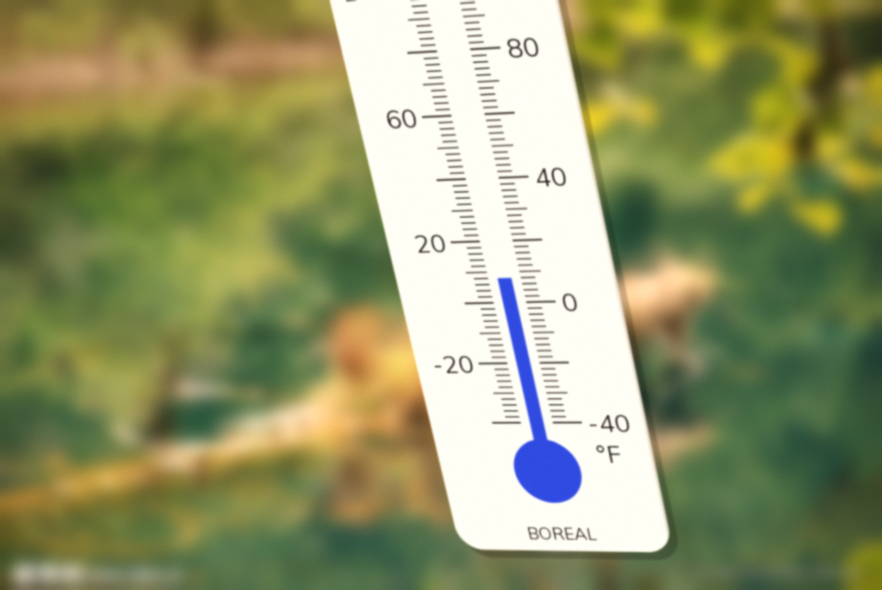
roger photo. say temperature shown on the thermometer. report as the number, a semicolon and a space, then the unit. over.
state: 8; °F
